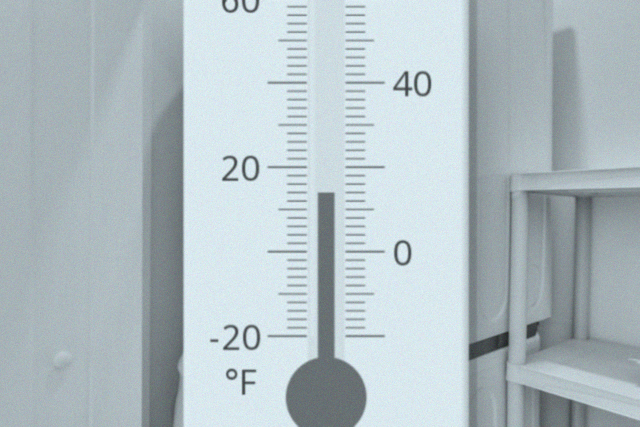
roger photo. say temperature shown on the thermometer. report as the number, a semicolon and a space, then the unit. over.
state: 14; °F
